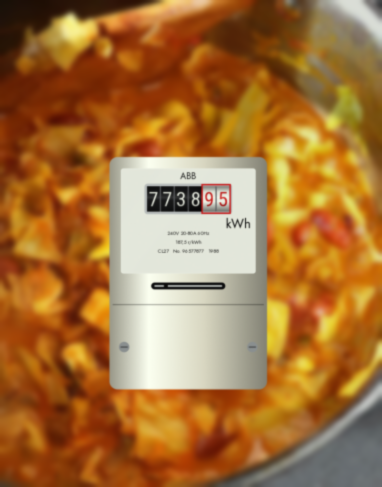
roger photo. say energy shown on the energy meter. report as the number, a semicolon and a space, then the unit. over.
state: 7738.95; kWh
